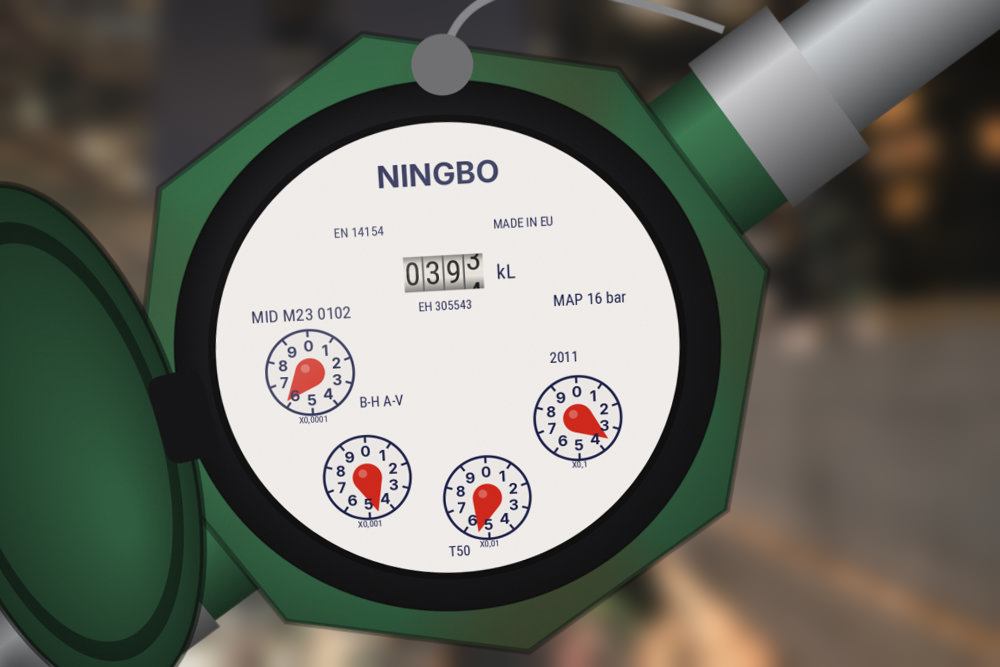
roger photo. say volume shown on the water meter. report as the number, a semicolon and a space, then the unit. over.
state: 393.3546; kL
